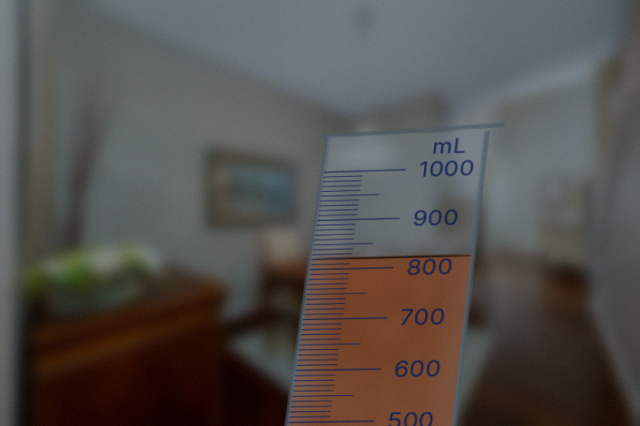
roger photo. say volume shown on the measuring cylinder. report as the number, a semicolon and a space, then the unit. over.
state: 820; mL
